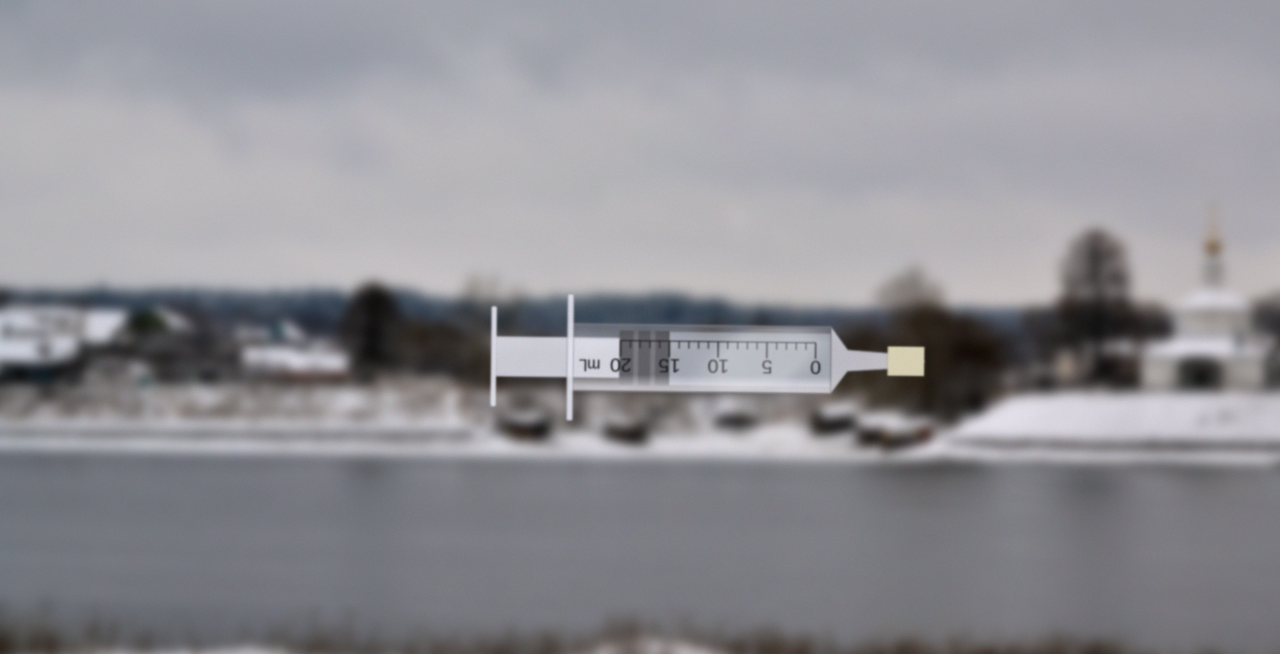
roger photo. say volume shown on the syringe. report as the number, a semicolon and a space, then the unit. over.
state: 15; mL
